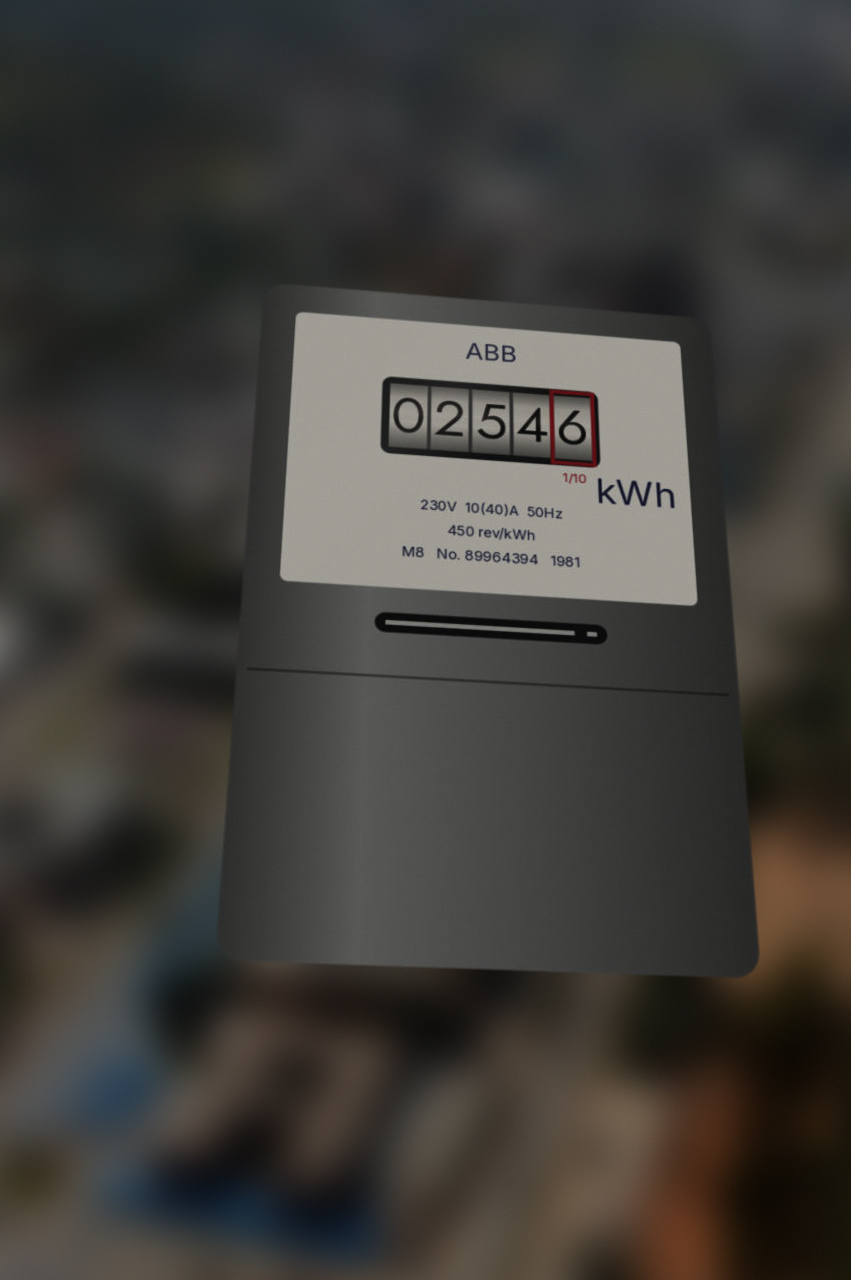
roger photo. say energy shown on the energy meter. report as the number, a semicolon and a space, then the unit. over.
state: 254.6; kWh
